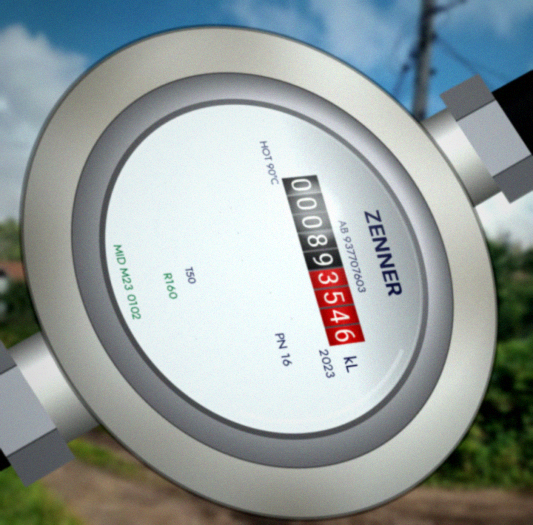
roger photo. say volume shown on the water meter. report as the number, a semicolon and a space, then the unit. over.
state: 89.3546; kL
